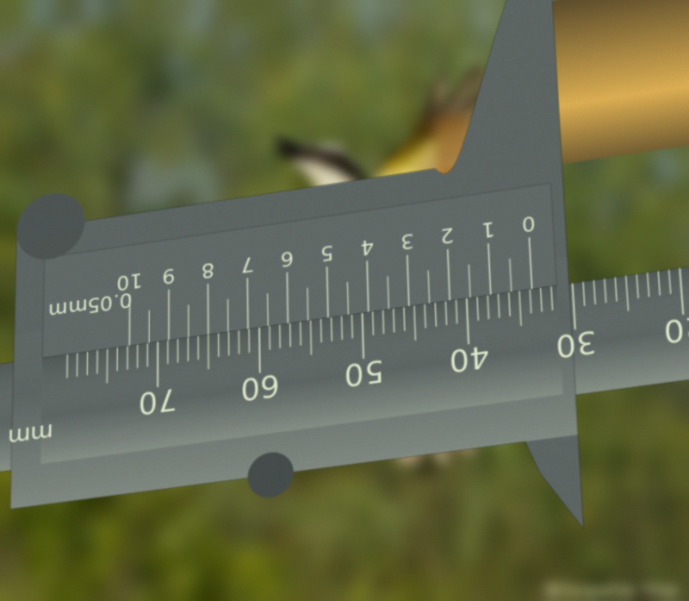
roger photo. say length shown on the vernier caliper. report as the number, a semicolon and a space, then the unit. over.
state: 33.8; mm
